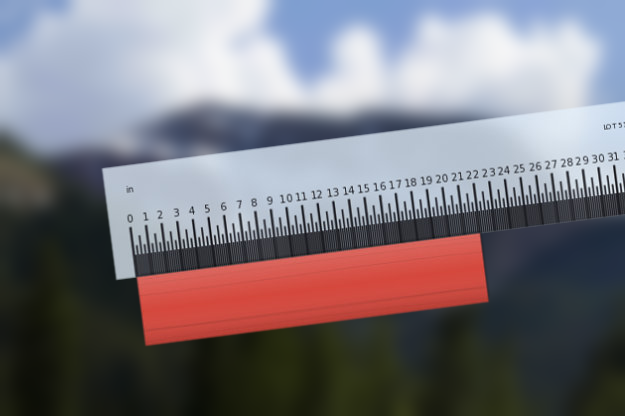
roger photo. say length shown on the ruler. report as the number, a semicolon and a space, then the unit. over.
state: 22; in
